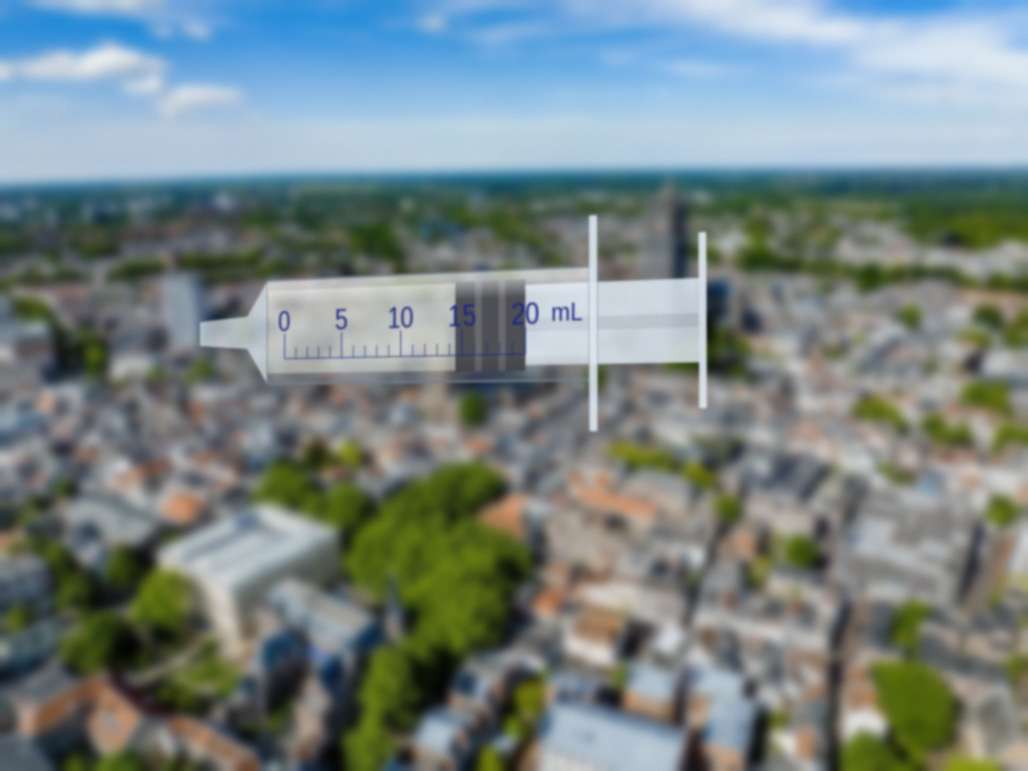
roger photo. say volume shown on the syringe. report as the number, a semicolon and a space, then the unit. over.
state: 14.5; mL
